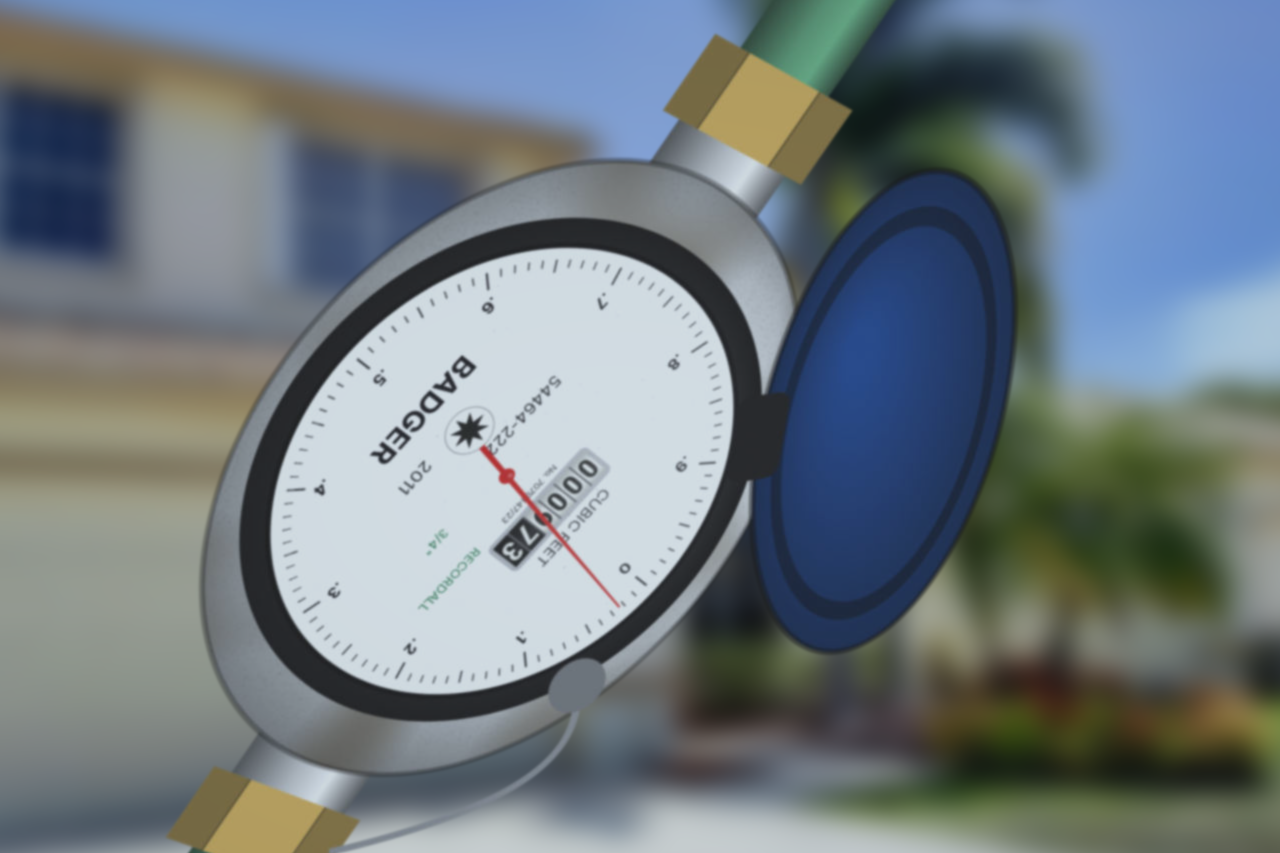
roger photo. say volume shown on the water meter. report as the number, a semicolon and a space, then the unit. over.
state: 973.02; ft³
